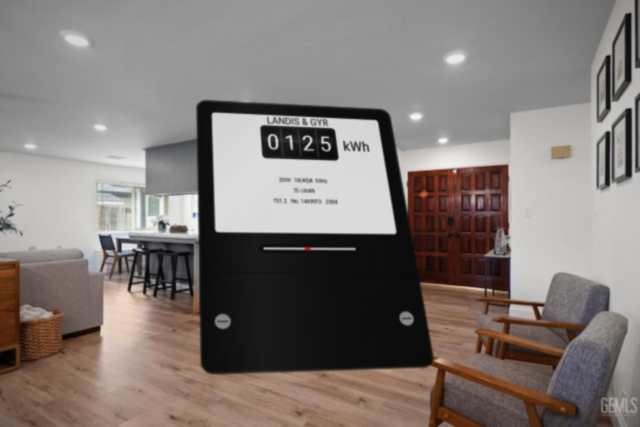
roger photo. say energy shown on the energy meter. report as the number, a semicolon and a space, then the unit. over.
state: 125; kWh
